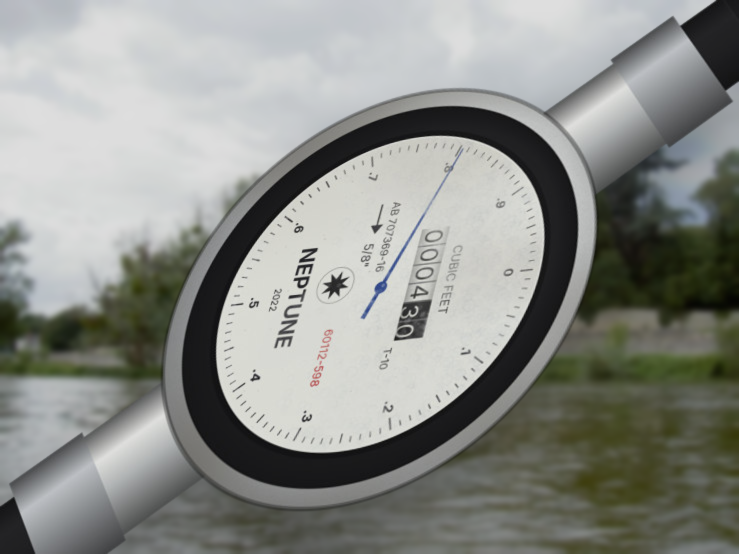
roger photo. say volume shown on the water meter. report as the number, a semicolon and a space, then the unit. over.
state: 429.80; ft³
